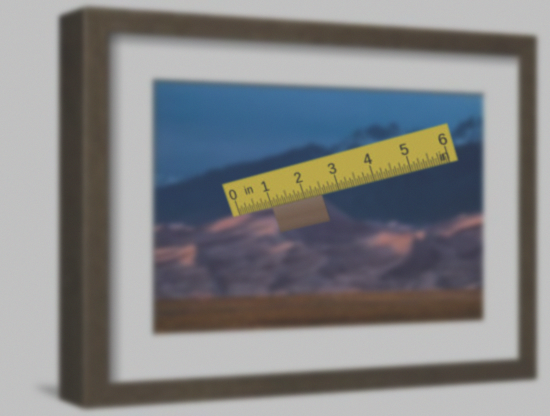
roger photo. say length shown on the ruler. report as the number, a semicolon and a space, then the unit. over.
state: 1.5; in
